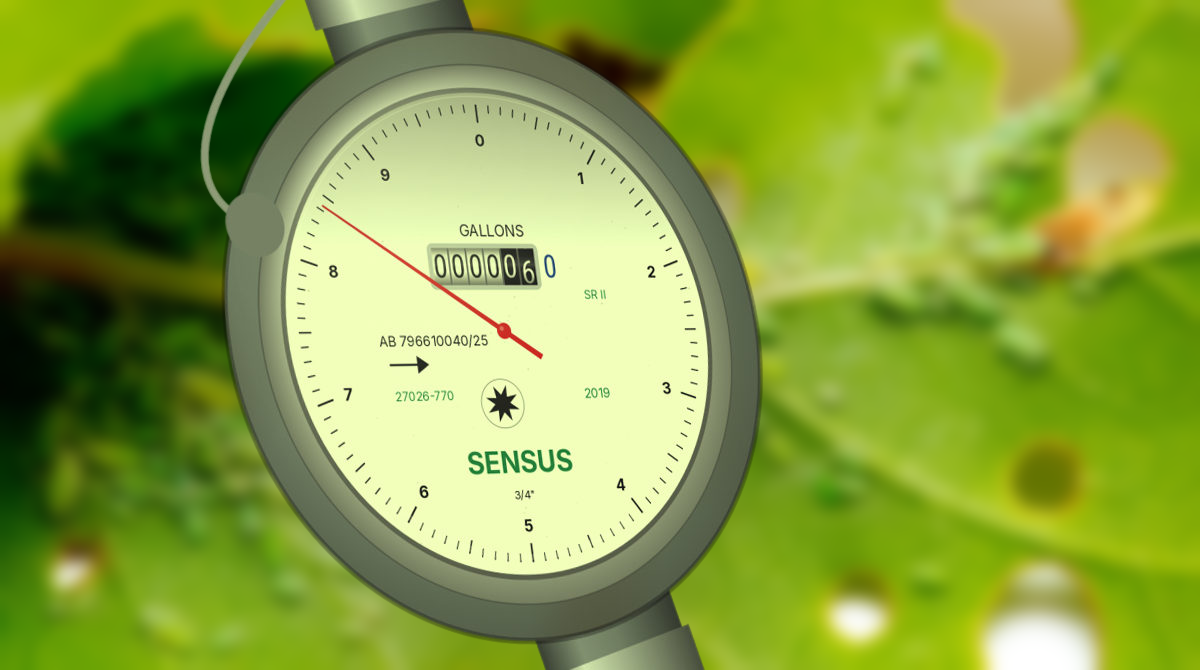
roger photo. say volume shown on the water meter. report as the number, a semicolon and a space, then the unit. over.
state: 58.4; gal
